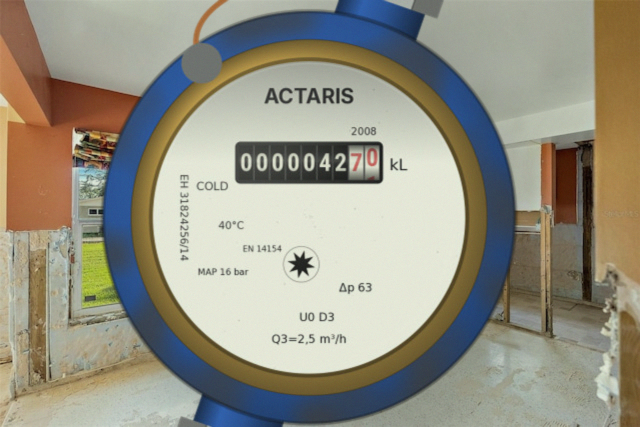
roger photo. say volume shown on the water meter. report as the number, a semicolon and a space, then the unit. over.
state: 42.70; kL
